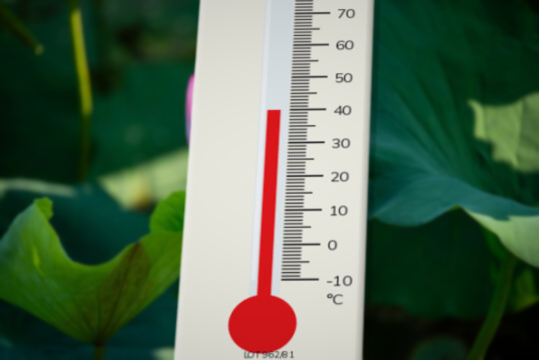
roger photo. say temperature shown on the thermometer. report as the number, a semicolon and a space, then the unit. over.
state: 40; °C
